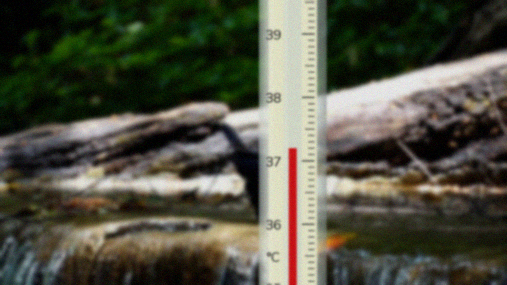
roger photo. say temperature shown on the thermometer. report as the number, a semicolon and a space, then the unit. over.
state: 37.2; °C
